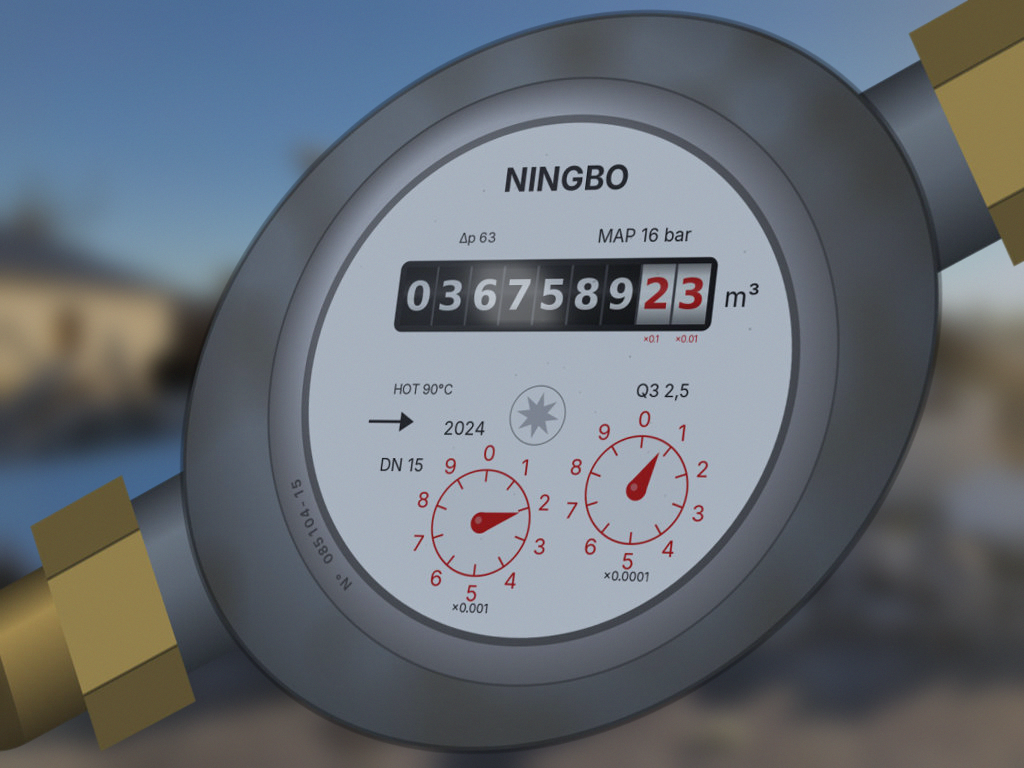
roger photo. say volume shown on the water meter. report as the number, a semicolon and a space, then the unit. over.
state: 367589.2320; m³
